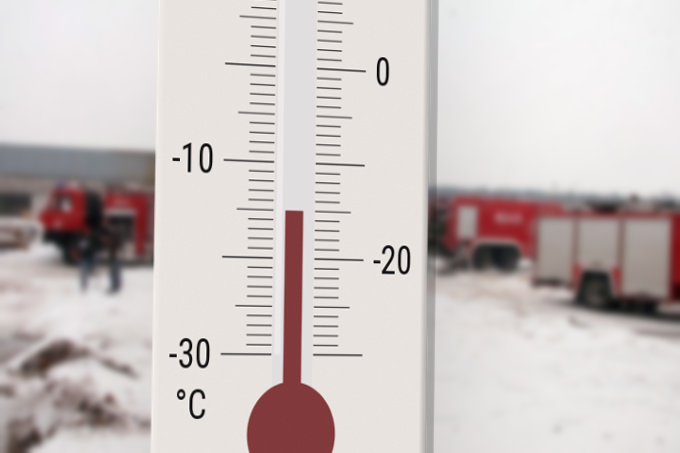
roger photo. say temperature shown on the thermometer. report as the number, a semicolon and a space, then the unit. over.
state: -15; °C
